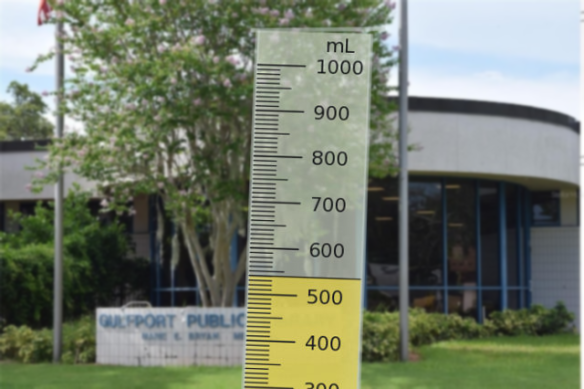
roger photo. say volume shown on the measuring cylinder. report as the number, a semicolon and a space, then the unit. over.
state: 540; mL
